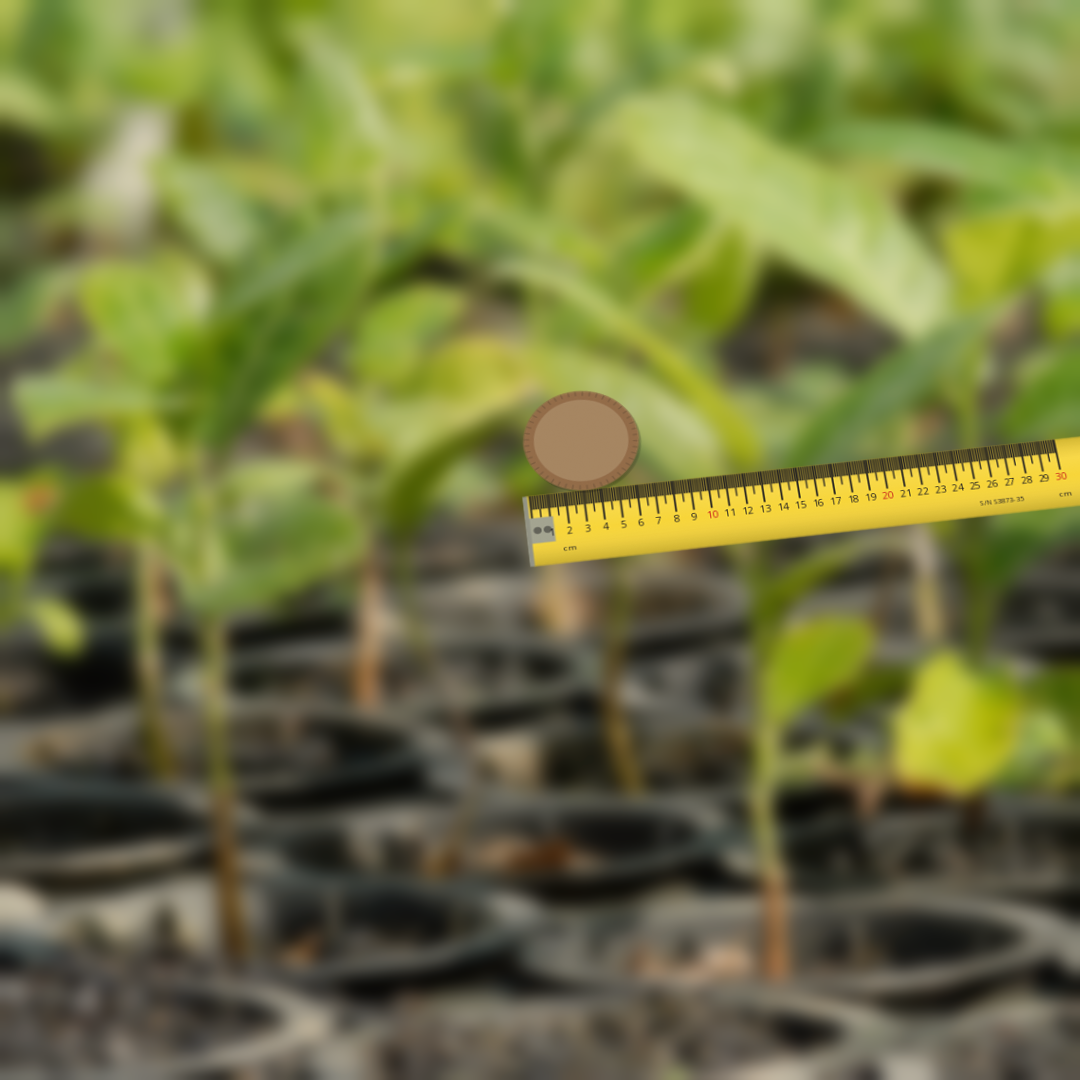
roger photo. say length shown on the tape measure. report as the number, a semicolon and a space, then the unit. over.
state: 6.5; cm
